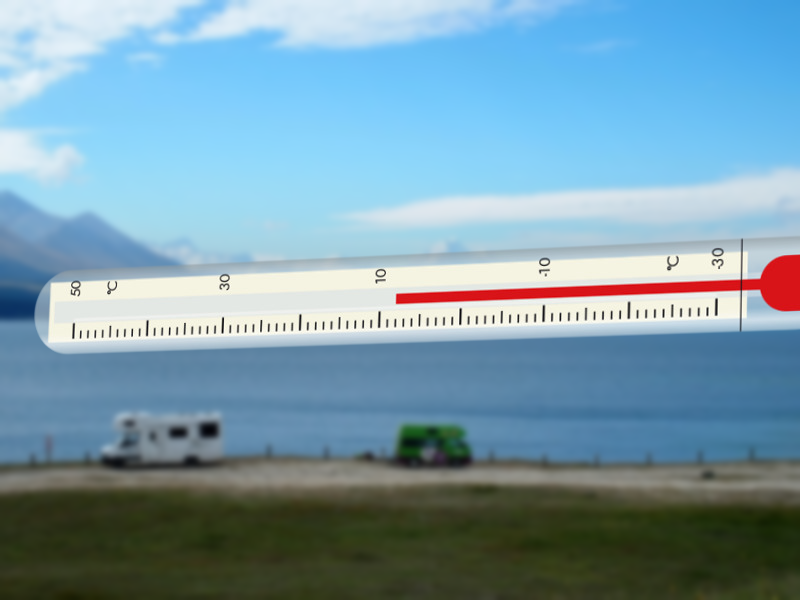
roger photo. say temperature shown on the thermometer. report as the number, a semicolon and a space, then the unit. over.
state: 8; °C
